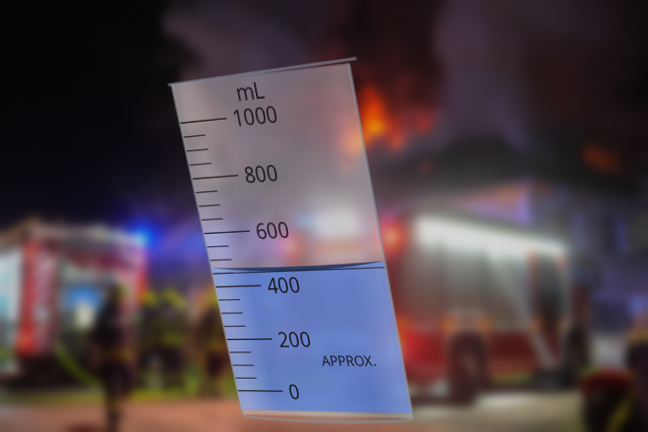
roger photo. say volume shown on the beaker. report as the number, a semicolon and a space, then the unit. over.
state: 450; mL
